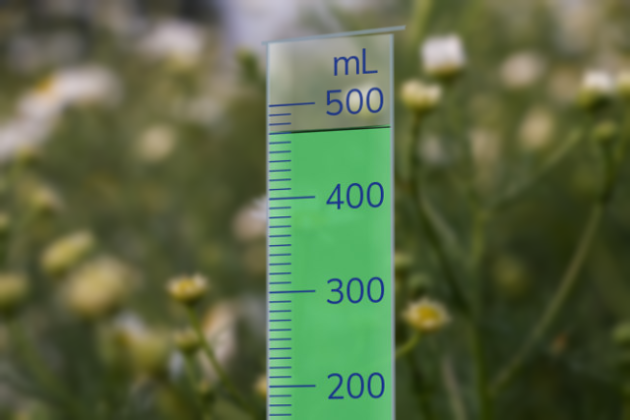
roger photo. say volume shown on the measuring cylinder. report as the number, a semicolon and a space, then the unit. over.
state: 470; mL
